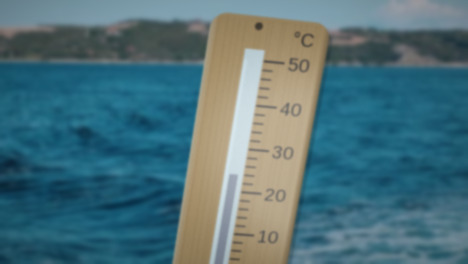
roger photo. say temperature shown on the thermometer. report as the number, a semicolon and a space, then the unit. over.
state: 24; °C
